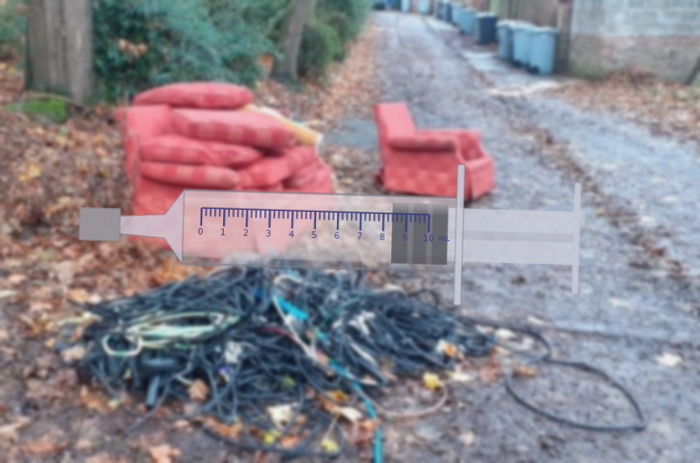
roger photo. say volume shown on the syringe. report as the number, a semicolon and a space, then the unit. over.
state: 8.4; mL
